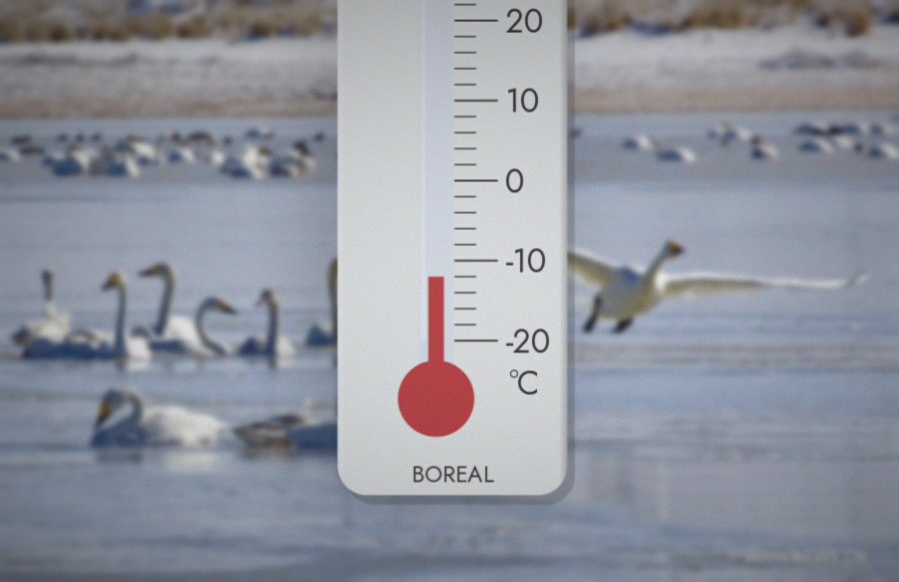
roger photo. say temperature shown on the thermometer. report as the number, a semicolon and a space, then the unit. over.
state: -12; °C
